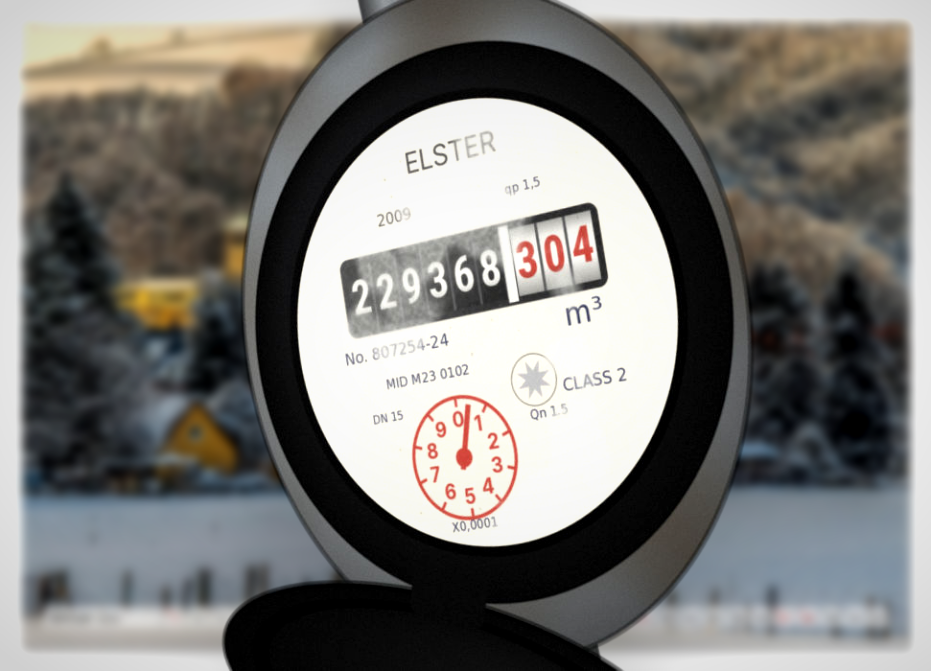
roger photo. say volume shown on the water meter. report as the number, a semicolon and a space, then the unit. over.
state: 229368.3040; m³
